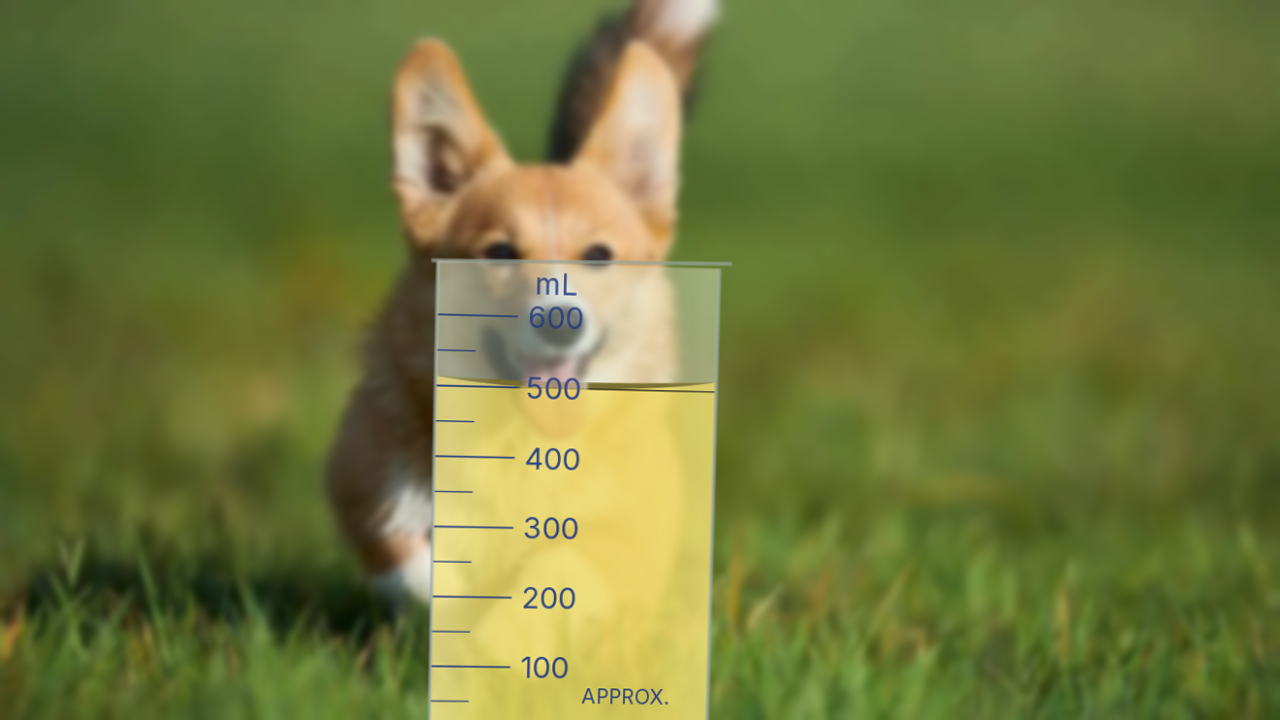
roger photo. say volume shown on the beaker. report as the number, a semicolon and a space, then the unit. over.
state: 500; mL
